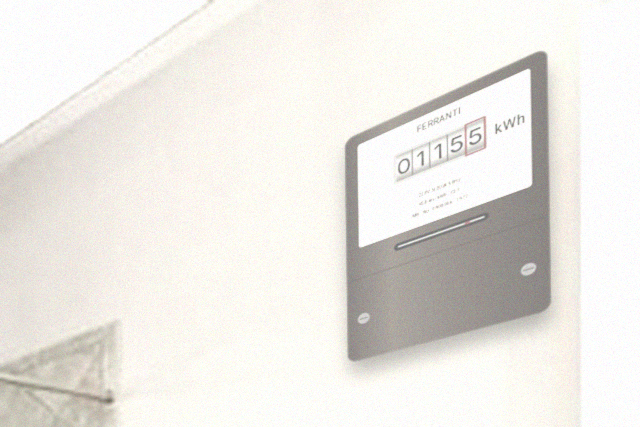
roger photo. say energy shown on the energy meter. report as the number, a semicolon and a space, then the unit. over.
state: 115.5; kWh
